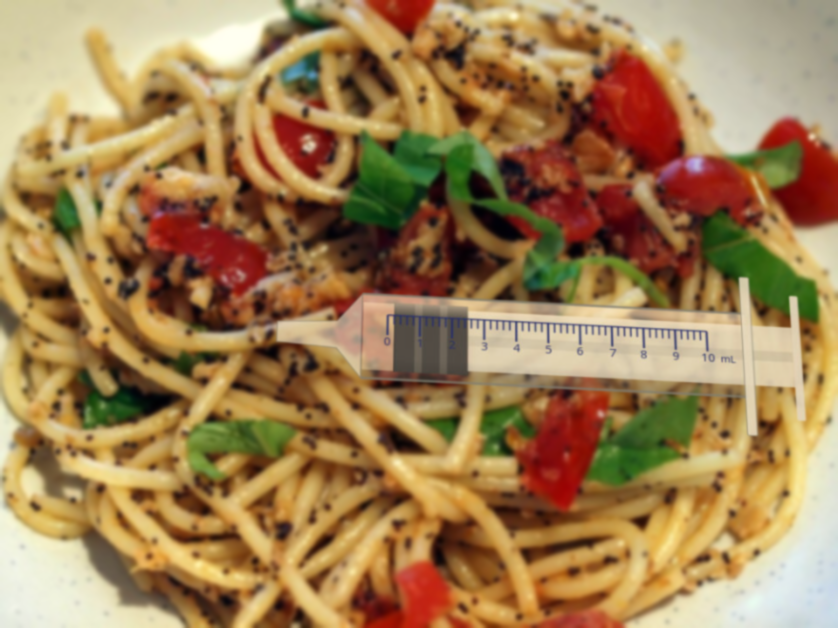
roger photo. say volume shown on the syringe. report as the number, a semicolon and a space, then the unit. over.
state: 0.2; mL
